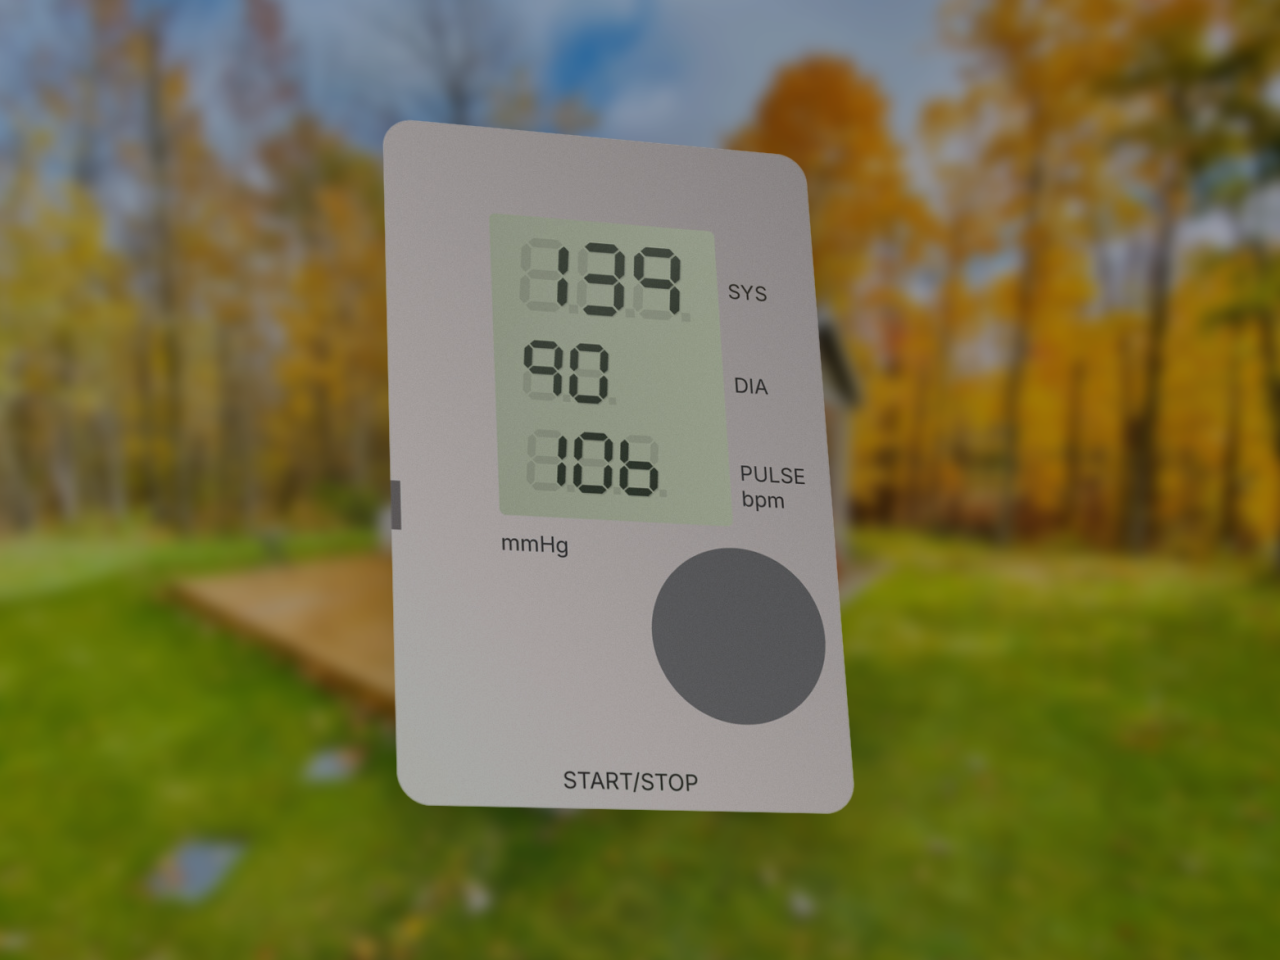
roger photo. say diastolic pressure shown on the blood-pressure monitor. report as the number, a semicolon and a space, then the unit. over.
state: 90; mmHg
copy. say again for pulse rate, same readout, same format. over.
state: 106; bpm
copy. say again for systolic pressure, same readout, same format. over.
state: 139; mmHg
